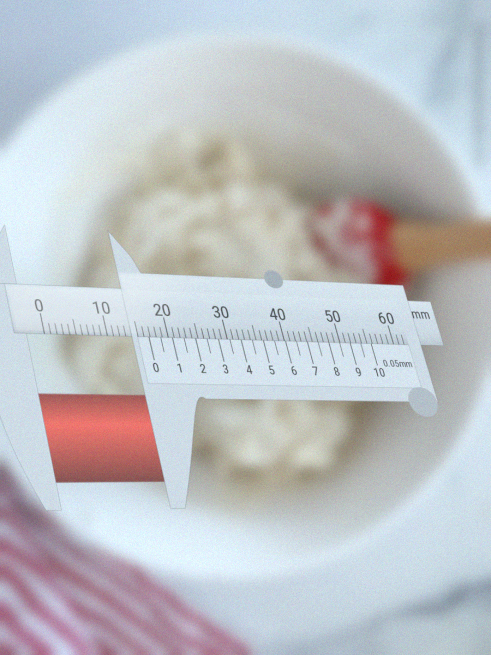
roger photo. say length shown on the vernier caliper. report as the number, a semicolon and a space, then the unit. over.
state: 16.8; mm
